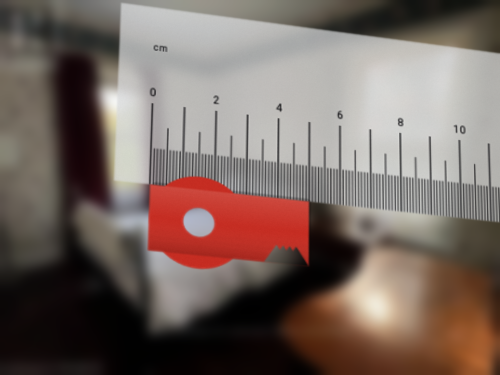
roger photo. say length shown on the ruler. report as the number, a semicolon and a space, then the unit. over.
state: 5; cm
